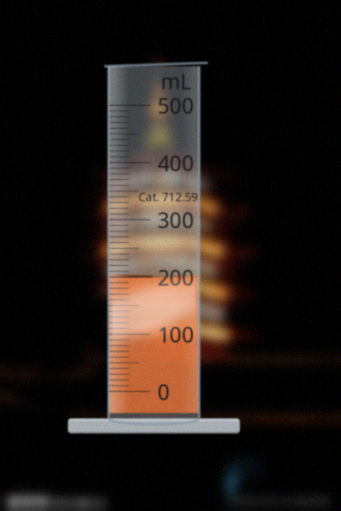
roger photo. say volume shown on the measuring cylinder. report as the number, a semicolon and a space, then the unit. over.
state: 200; mL
